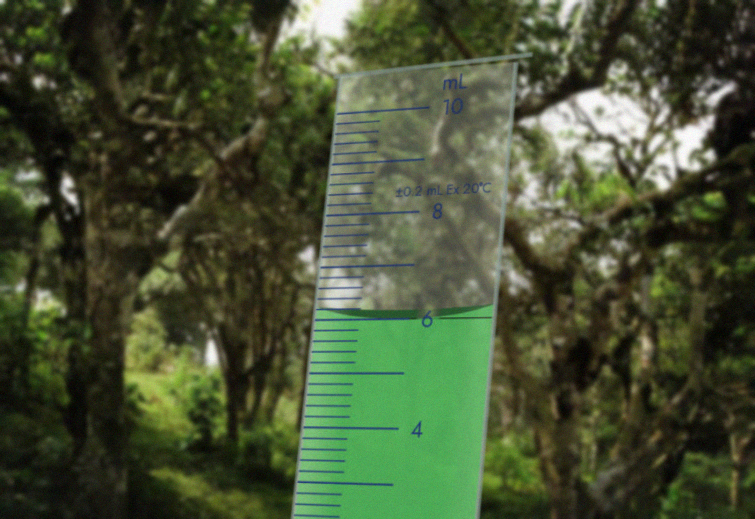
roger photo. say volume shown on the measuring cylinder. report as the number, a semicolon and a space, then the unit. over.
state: 6; mL
